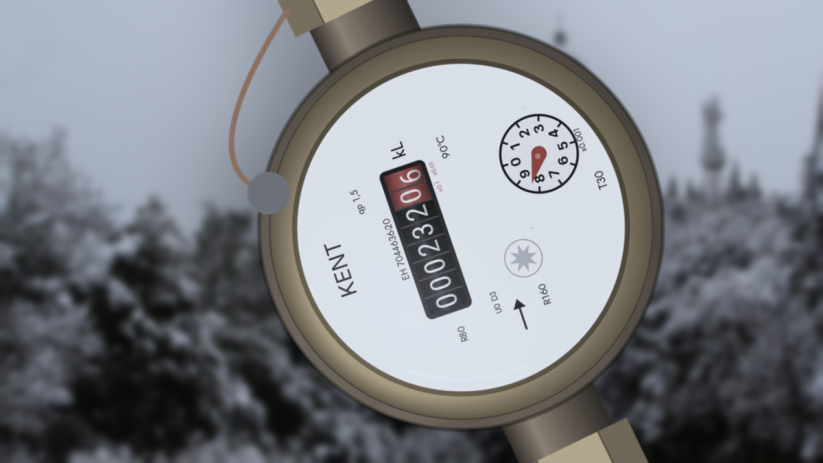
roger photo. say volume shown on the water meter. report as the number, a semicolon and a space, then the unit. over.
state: 232.058; kL
